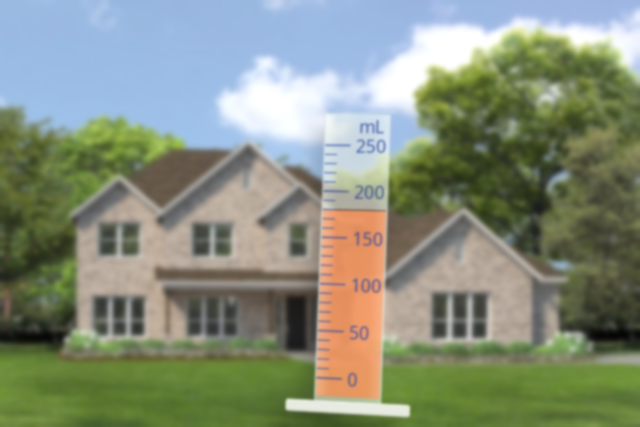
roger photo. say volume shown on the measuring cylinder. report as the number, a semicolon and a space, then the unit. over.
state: 180; mL
